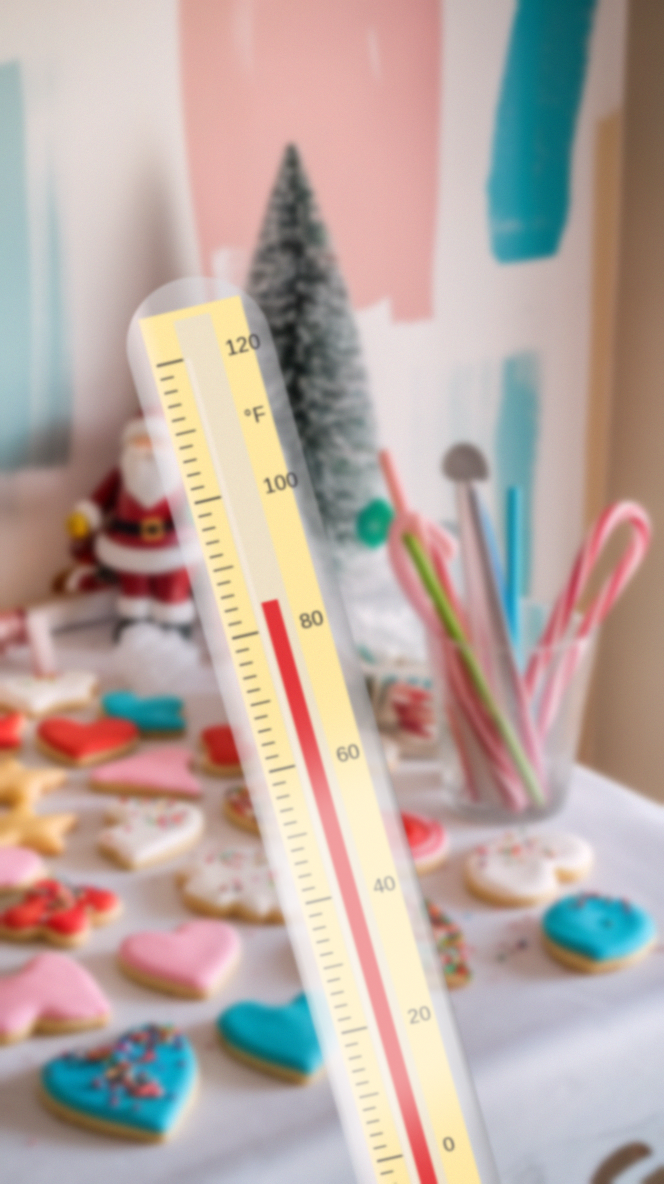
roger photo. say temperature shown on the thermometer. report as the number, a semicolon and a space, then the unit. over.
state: 84; °F
